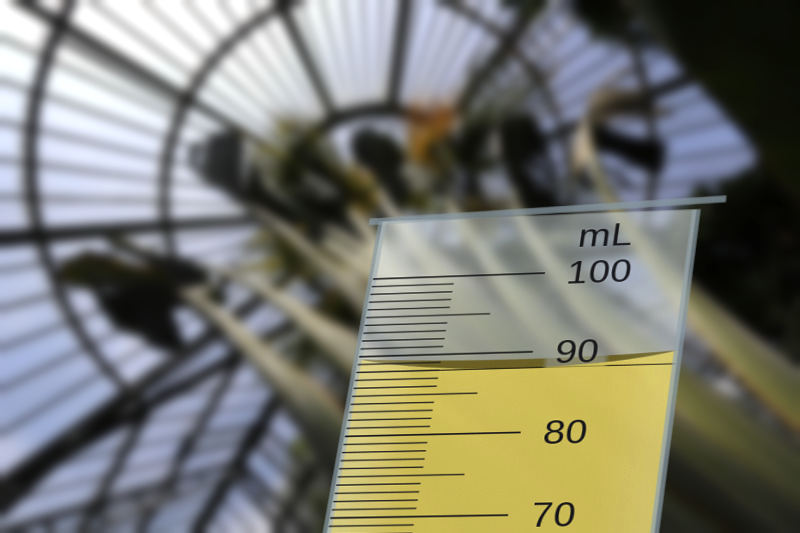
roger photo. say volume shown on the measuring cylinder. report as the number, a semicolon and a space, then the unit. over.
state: 88; mL
